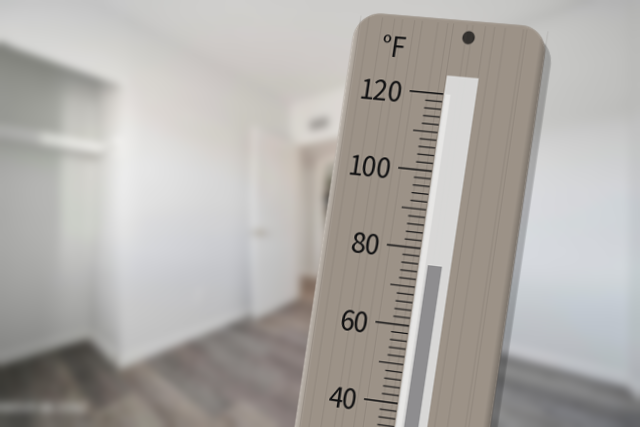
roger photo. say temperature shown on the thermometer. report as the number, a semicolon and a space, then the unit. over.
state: 76; °F
